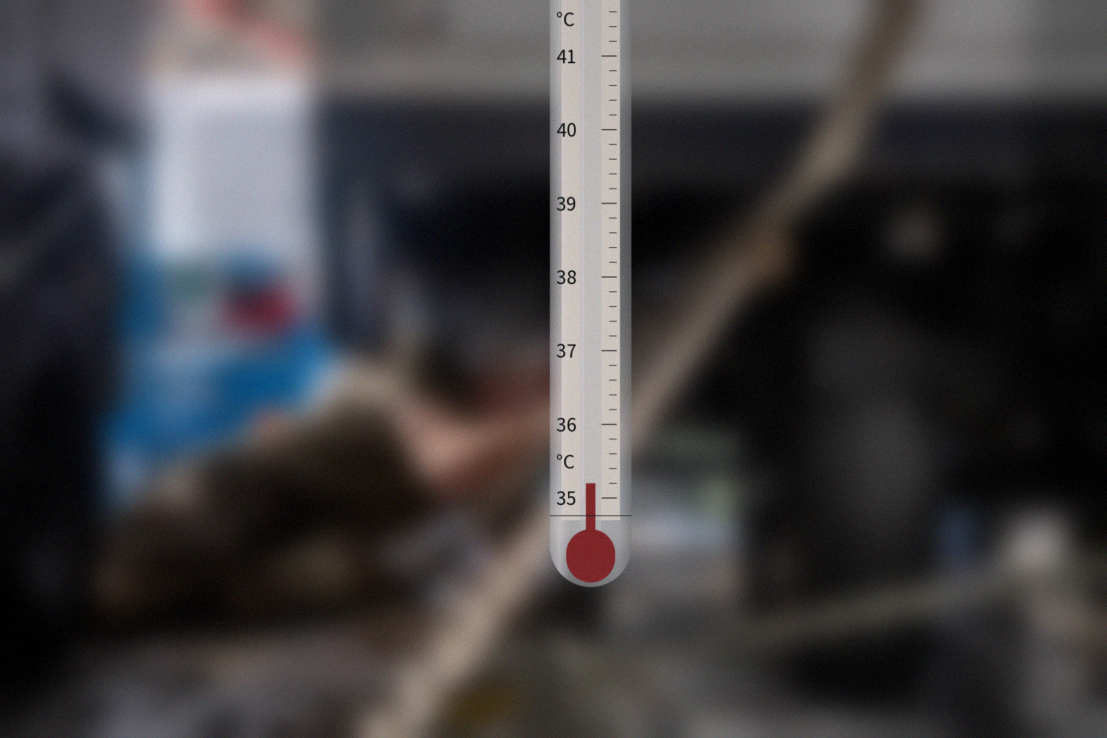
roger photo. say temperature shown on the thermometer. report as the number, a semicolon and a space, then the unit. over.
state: 35.2; °C
